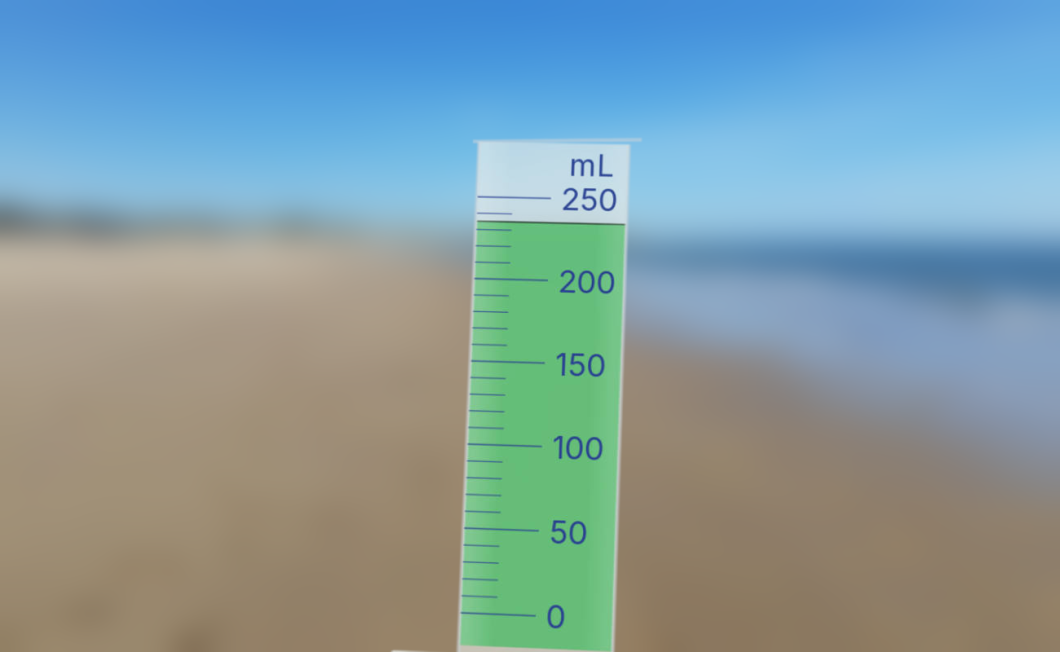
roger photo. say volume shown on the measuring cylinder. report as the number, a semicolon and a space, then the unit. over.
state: 235; mL
